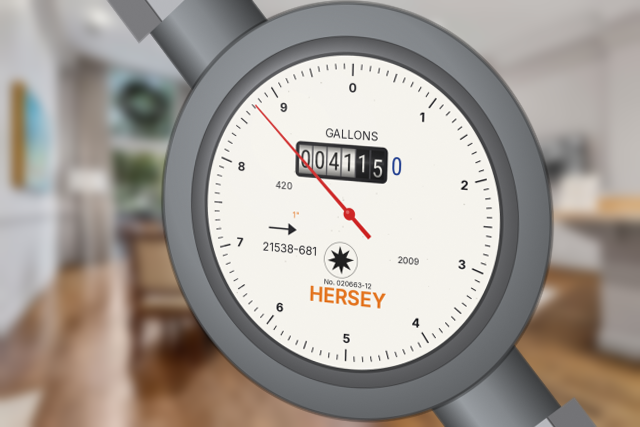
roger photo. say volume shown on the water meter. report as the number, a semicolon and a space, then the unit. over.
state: 41148.7; gal
